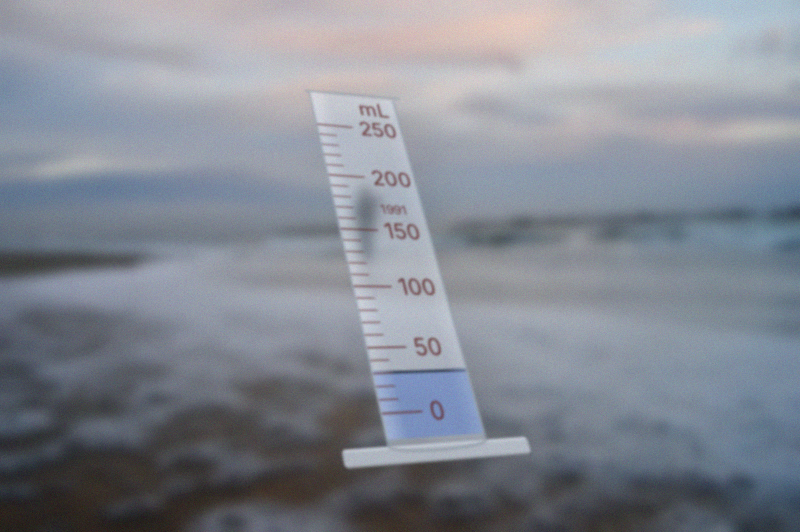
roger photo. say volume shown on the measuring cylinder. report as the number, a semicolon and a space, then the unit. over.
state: 30; mL
